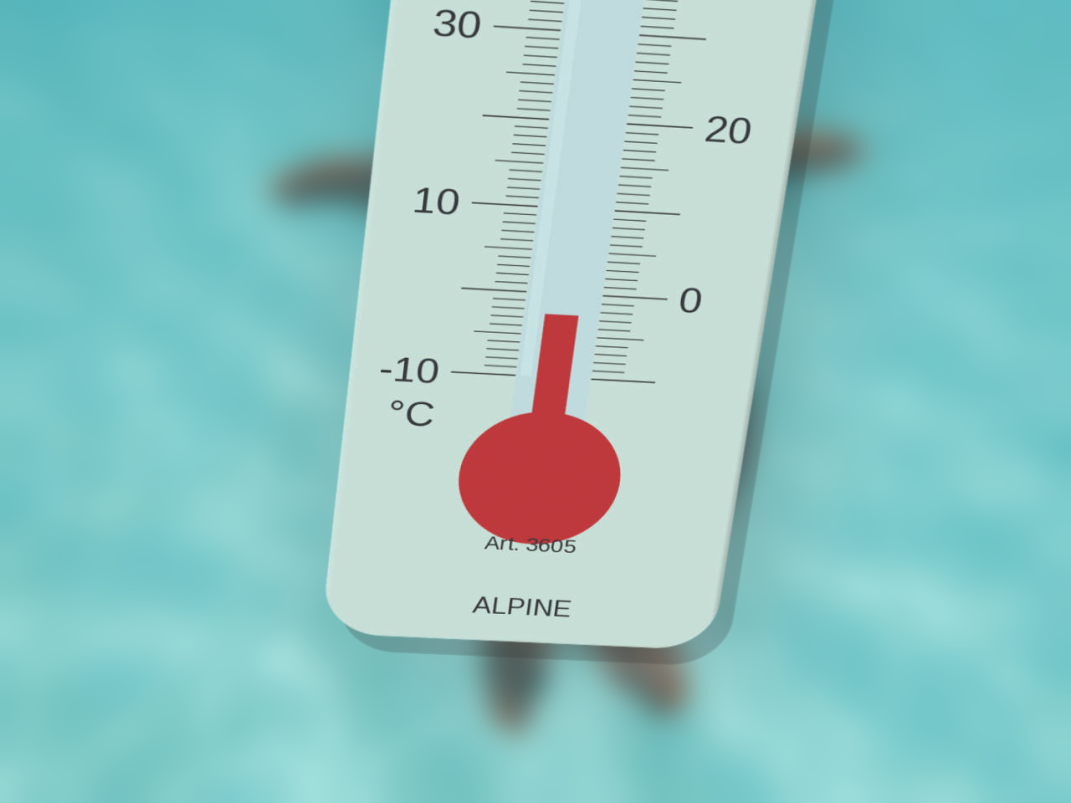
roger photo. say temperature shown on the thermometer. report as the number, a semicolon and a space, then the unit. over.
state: -2.5; °C
